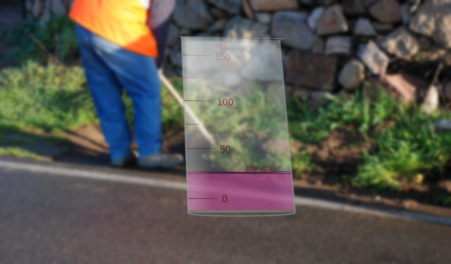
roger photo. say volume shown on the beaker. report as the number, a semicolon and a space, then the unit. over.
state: 25; mL
